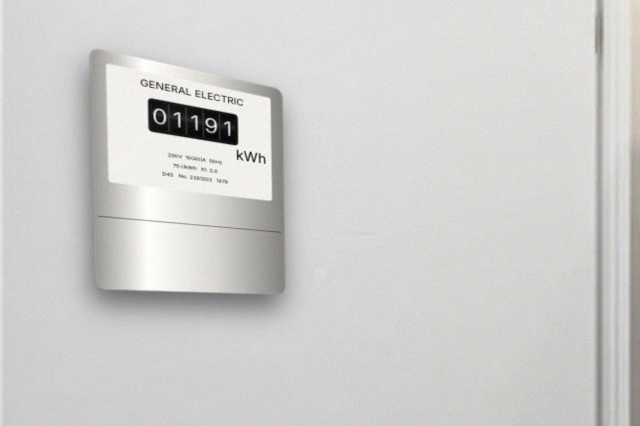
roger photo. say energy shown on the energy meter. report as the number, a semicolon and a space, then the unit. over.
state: 1191; kWh
